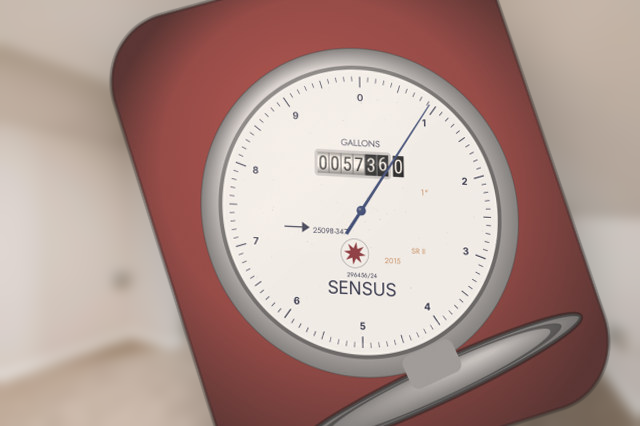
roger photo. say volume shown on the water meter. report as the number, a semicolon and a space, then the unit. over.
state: 57360.9; gal
